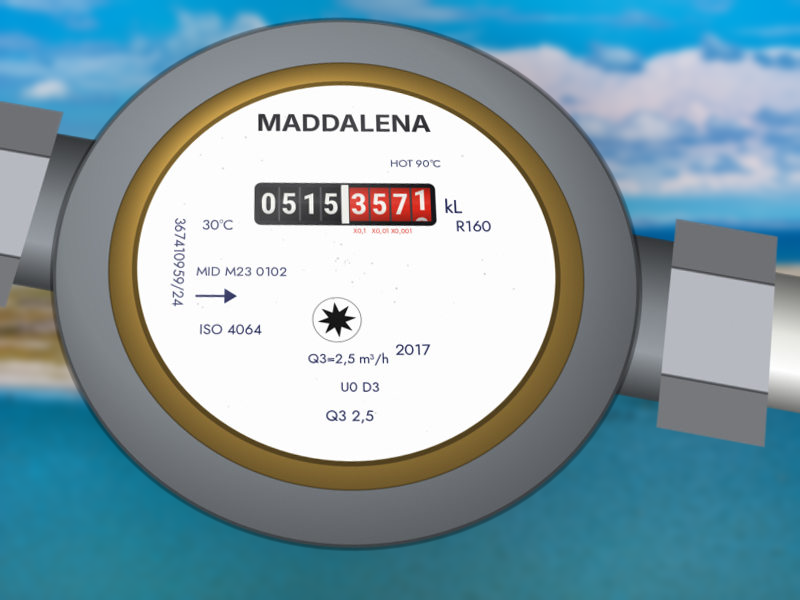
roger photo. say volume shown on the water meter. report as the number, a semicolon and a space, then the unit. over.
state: 515.3571; kL
